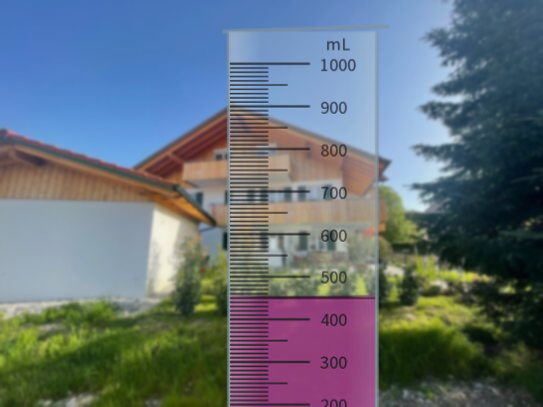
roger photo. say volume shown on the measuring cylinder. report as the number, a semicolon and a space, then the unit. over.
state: 450; mL
